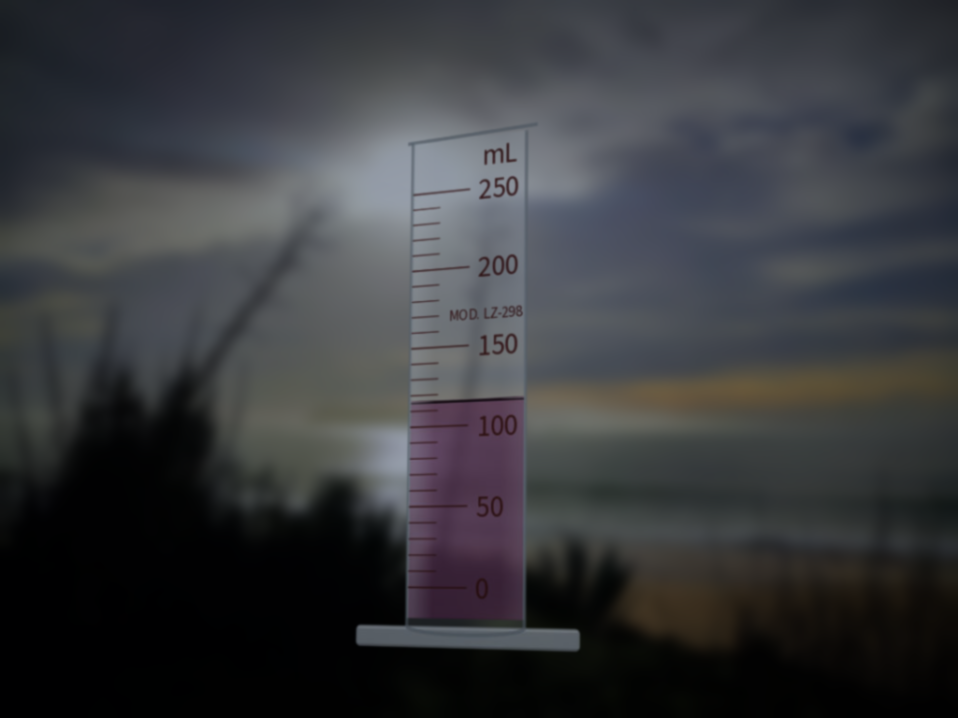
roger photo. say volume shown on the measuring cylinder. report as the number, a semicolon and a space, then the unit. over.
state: 115; mL
